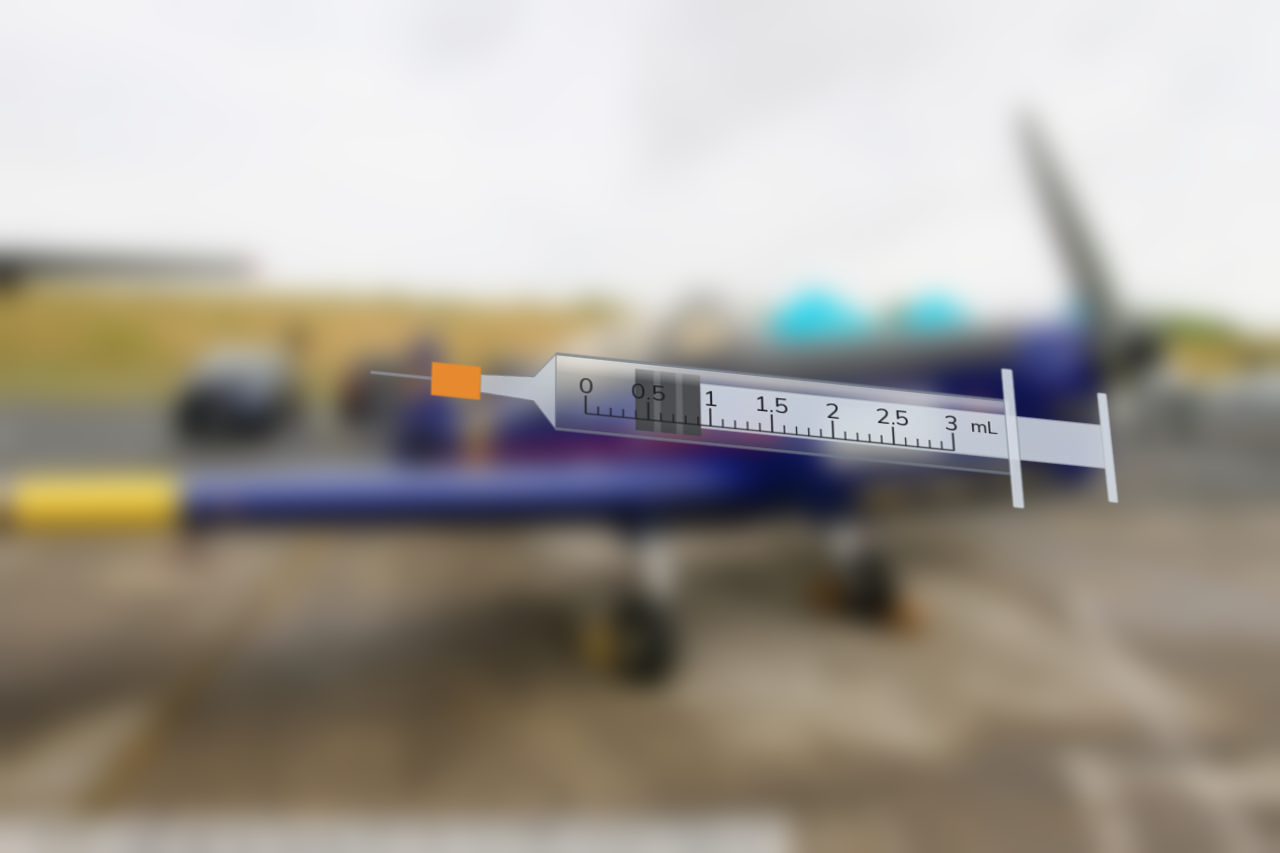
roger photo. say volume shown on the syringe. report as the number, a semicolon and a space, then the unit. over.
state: 0.4; mL
